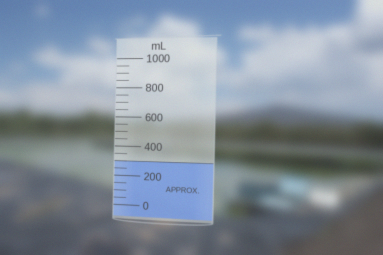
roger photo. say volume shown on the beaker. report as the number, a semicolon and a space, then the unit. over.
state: 300; mL
